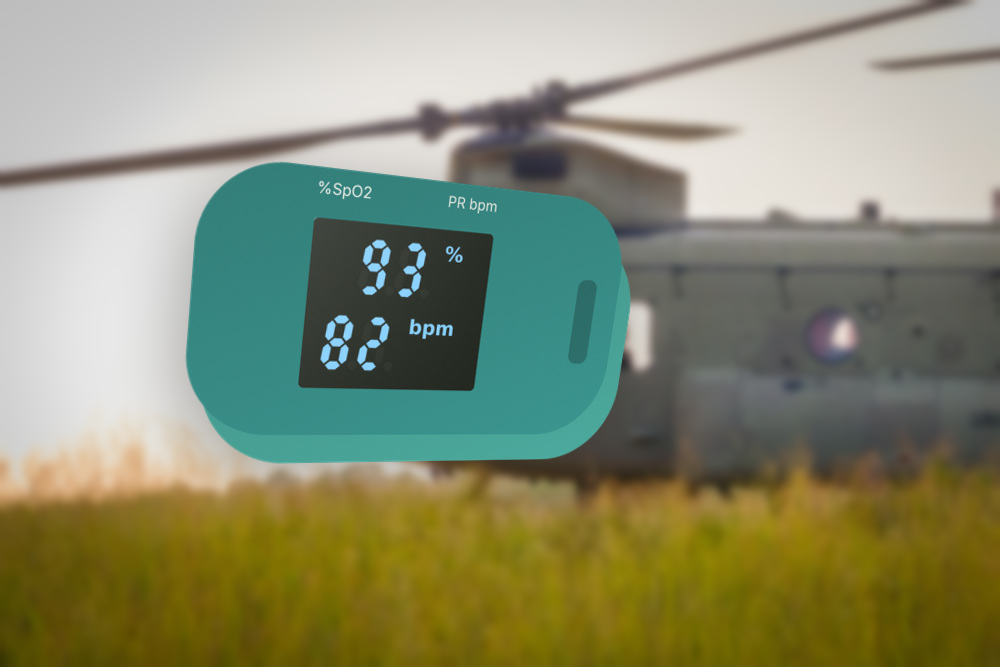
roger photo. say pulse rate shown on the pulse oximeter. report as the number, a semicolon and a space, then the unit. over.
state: 82; bpm
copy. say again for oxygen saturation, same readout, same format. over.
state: 93; %
